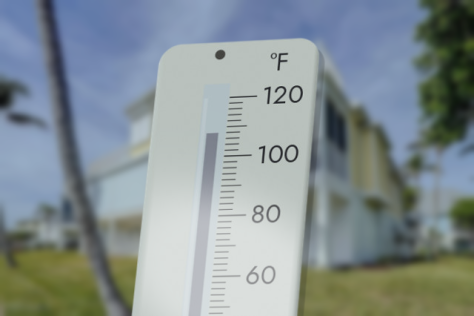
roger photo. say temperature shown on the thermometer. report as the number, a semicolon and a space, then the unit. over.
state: 108; °F
